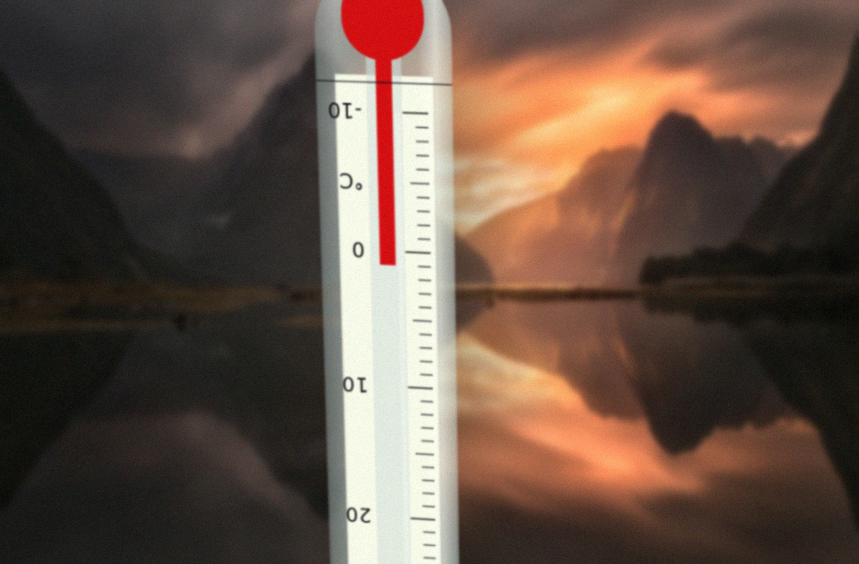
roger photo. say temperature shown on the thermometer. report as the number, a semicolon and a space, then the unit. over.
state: 1; °C
